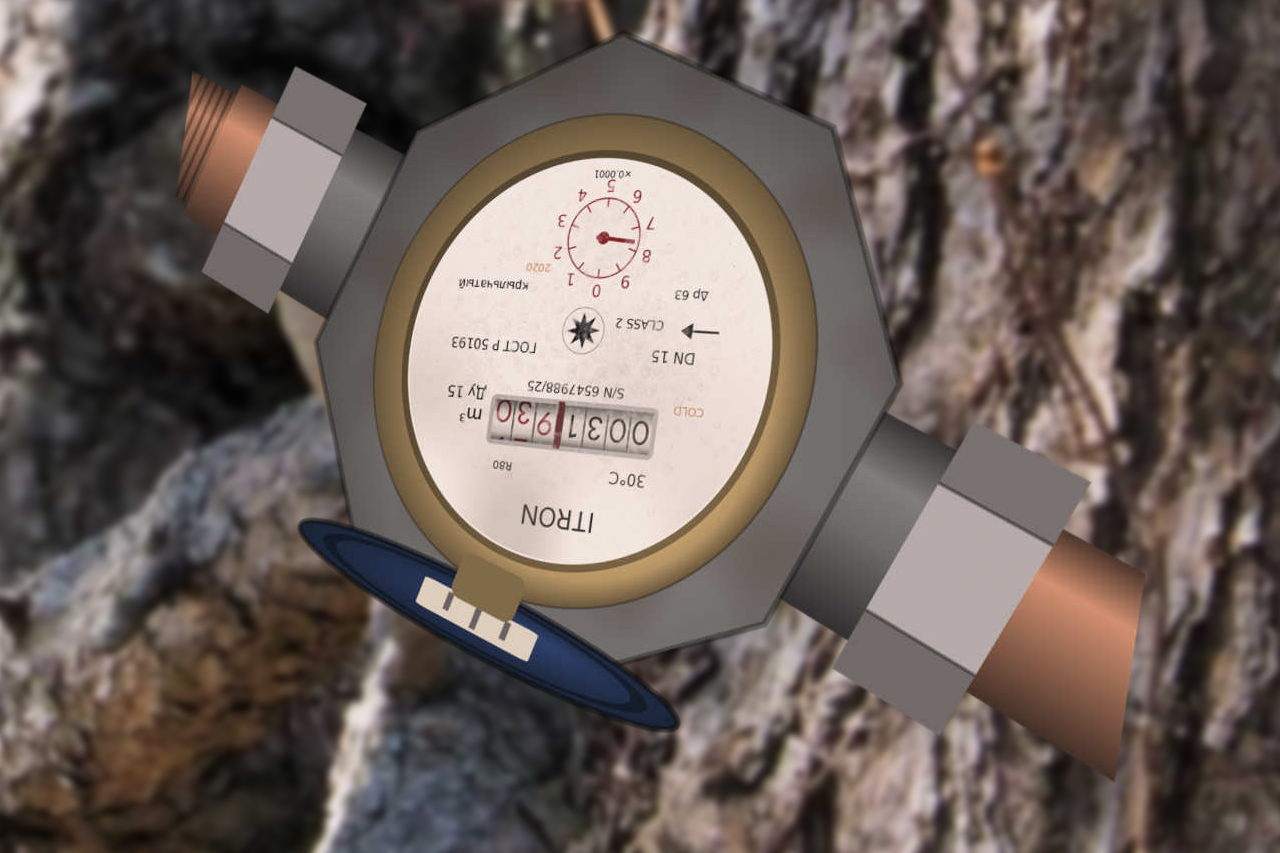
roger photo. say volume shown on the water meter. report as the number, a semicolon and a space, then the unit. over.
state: 31.9297; m³
